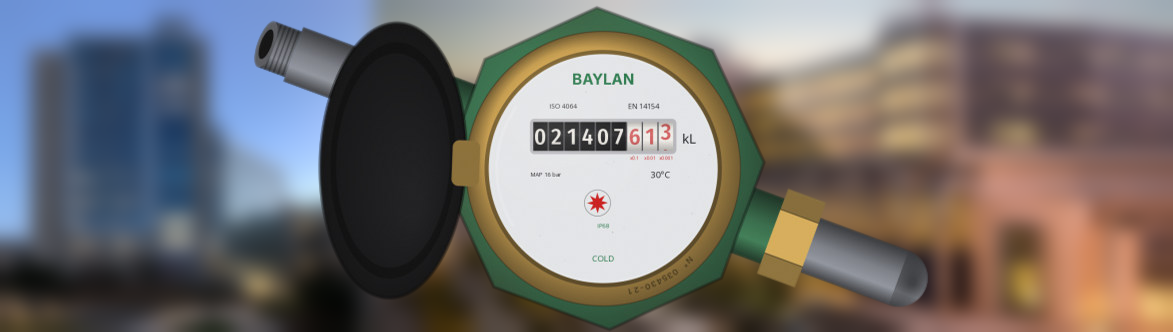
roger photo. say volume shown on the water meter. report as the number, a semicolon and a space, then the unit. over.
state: 21407.613; kL
